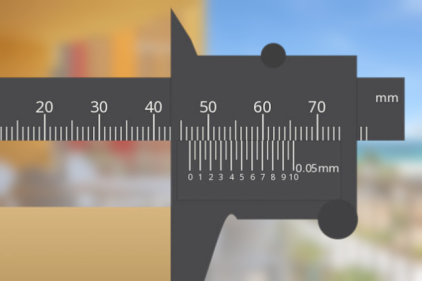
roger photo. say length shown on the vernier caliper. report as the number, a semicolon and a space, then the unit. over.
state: 46.6; mm
